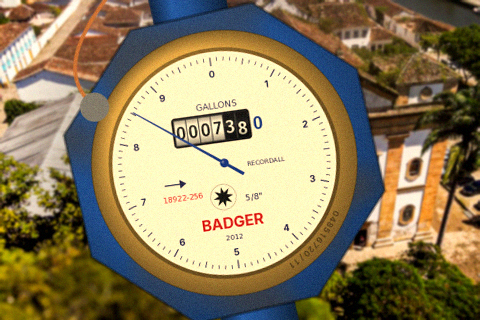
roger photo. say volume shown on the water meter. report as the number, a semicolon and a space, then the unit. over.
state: 7378.5; gal
